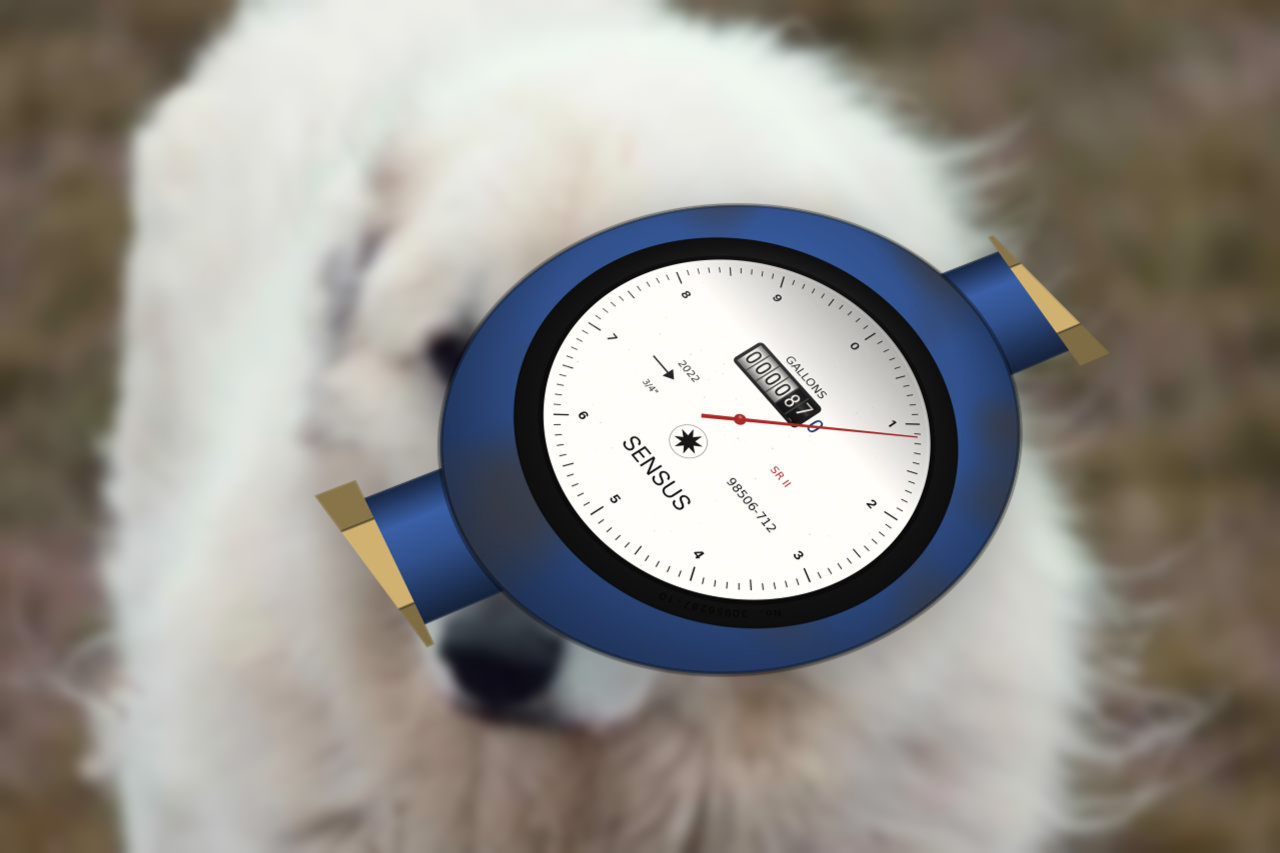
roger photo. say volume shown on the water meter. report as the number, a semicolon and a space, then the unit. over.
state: 871.1; gal
